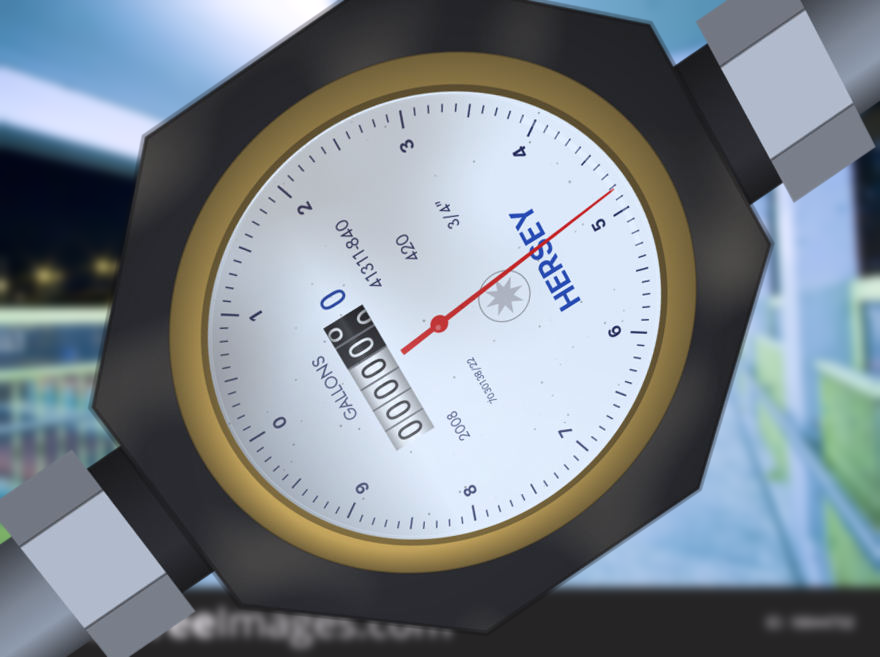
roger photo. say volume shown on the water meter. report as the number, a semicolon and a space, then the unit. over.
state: 84.8; gal
